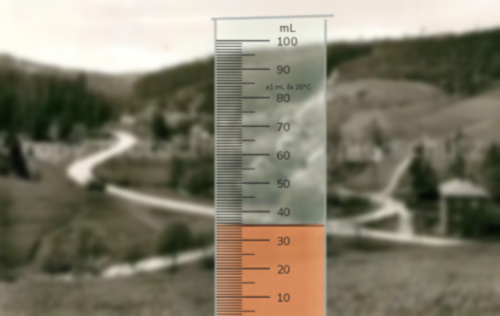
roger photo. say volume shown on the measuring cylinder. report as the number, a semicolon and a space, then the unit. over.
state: 35; mL
